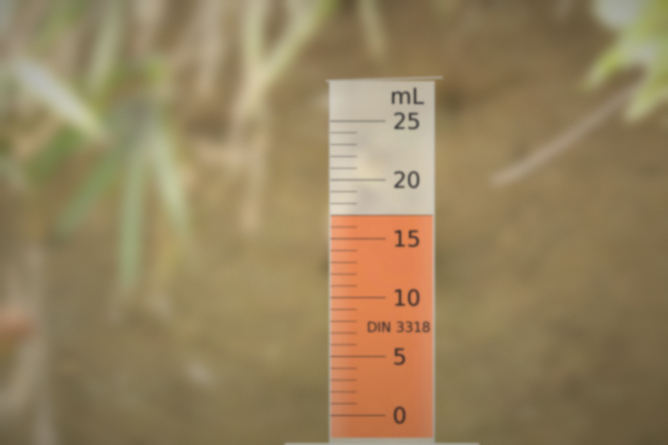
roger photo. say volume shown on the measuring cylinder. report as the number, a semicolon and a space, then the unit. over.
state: 17; mL
